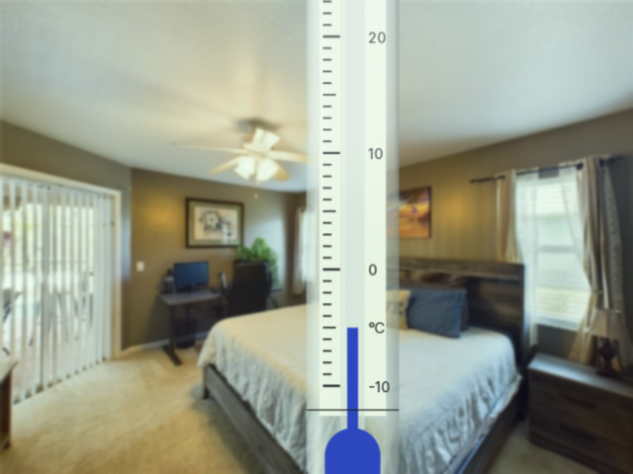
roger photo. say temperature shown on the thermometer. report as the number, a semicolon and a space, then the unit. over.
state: -5; °C
